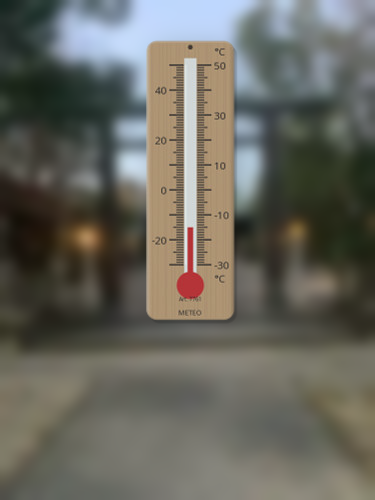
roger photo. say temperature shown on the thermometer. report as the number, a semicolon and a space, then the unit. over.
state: -15; °C
